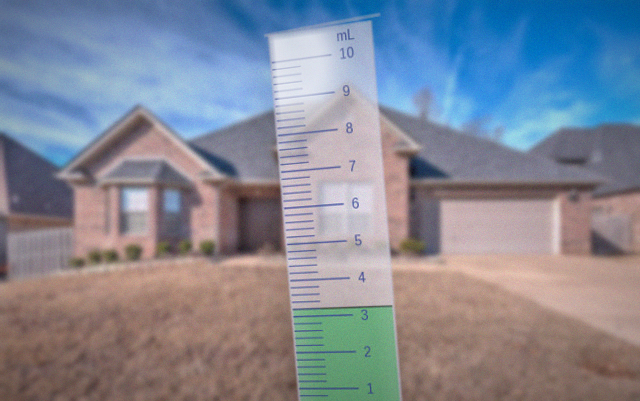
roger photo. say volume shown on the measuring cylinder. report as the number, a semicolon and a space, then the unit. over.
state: 3.2; mL
